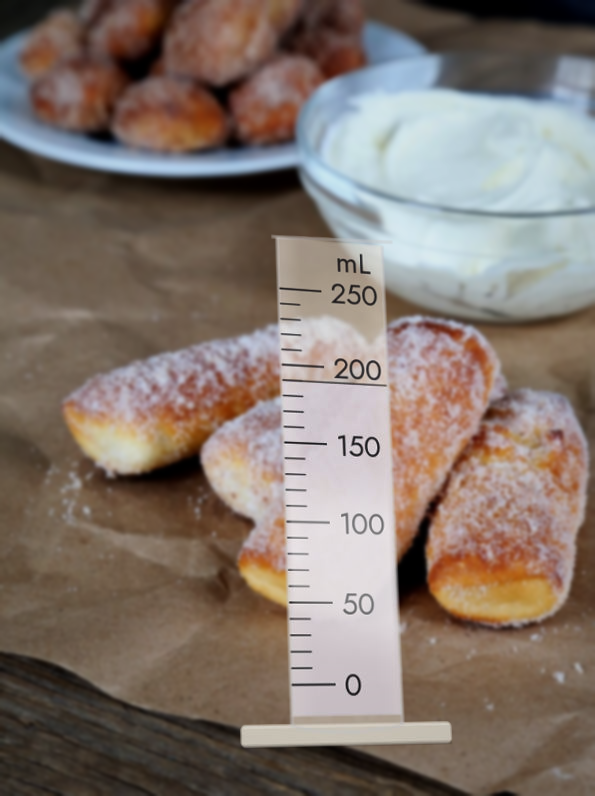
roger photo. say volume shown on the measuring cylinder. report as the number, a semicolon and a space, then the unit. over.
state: 190; mL
